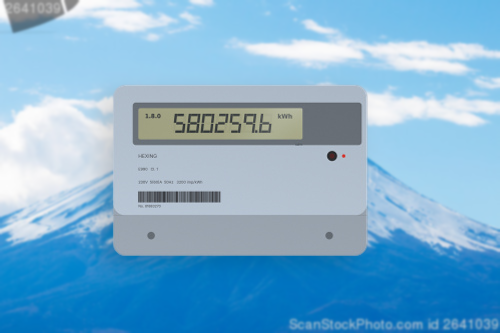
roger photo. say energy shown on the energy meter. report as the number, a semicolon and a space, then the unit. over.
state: 580259.6; kWh
